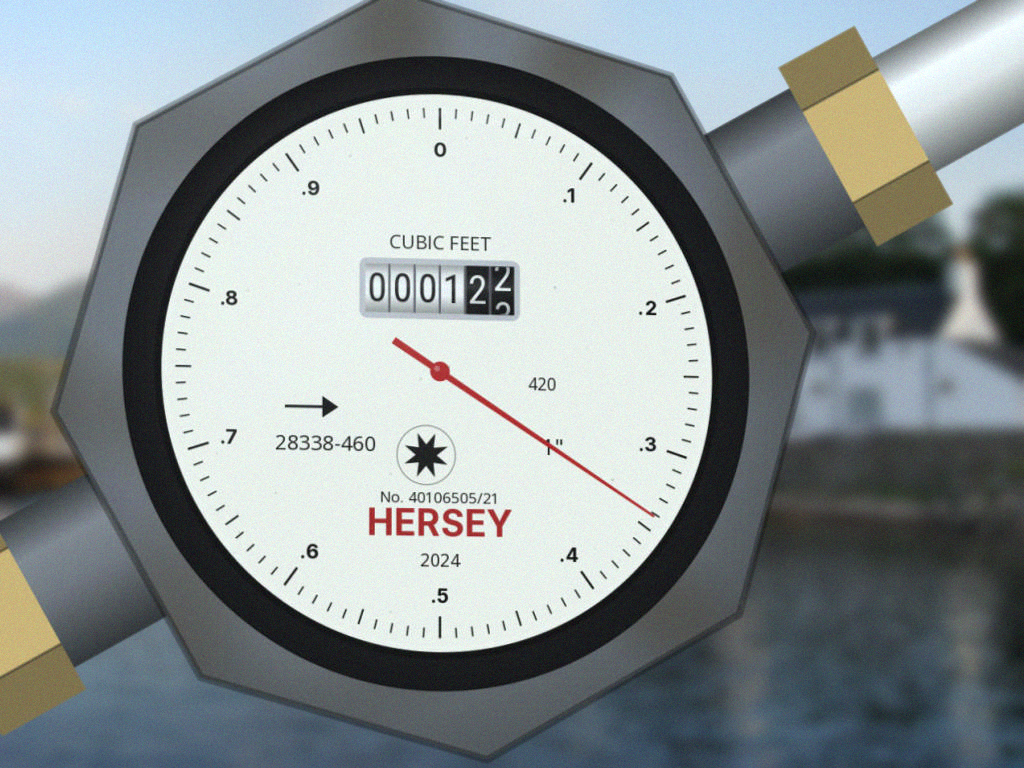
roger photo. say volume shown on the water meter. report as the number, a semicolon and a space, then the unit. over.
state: 122.34; ft³
